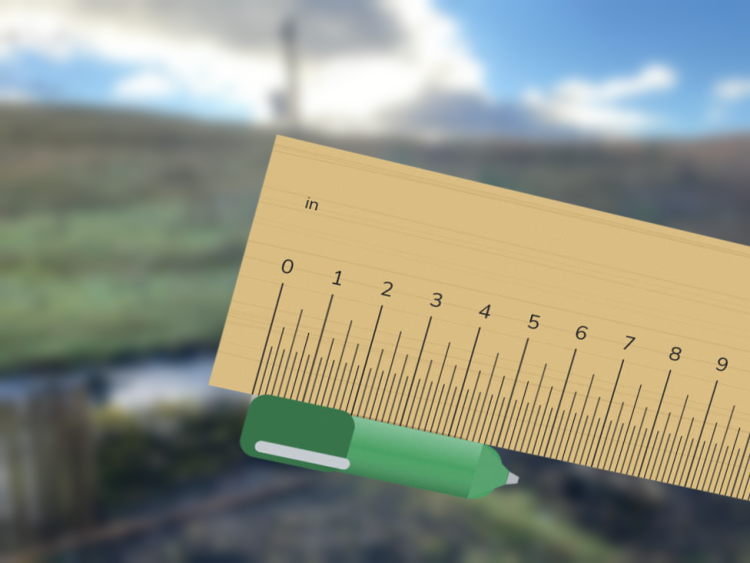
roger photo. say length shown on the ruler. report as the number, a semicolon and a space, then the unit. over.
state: 5.625; in
